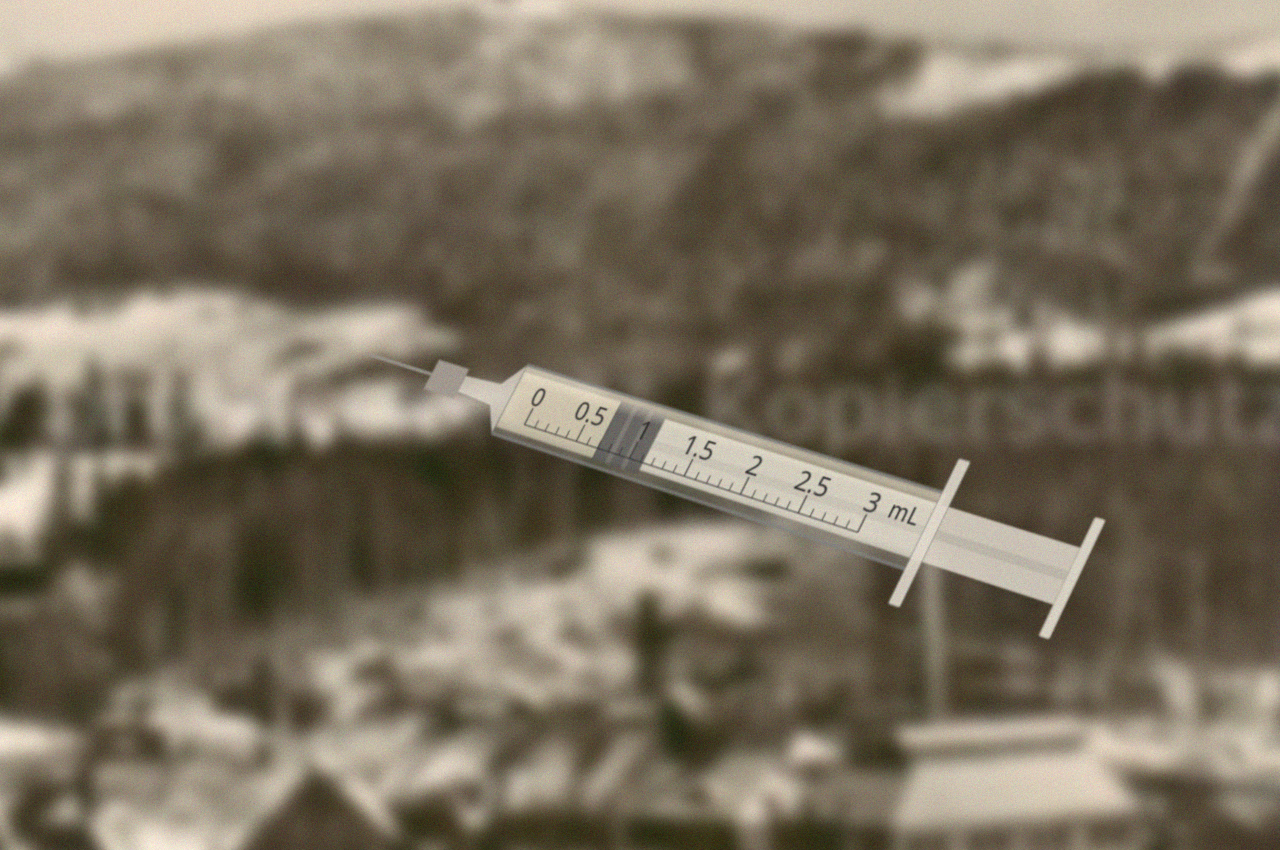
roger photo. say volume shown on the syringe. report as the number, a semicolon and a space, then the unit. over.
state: 0.7; mL
